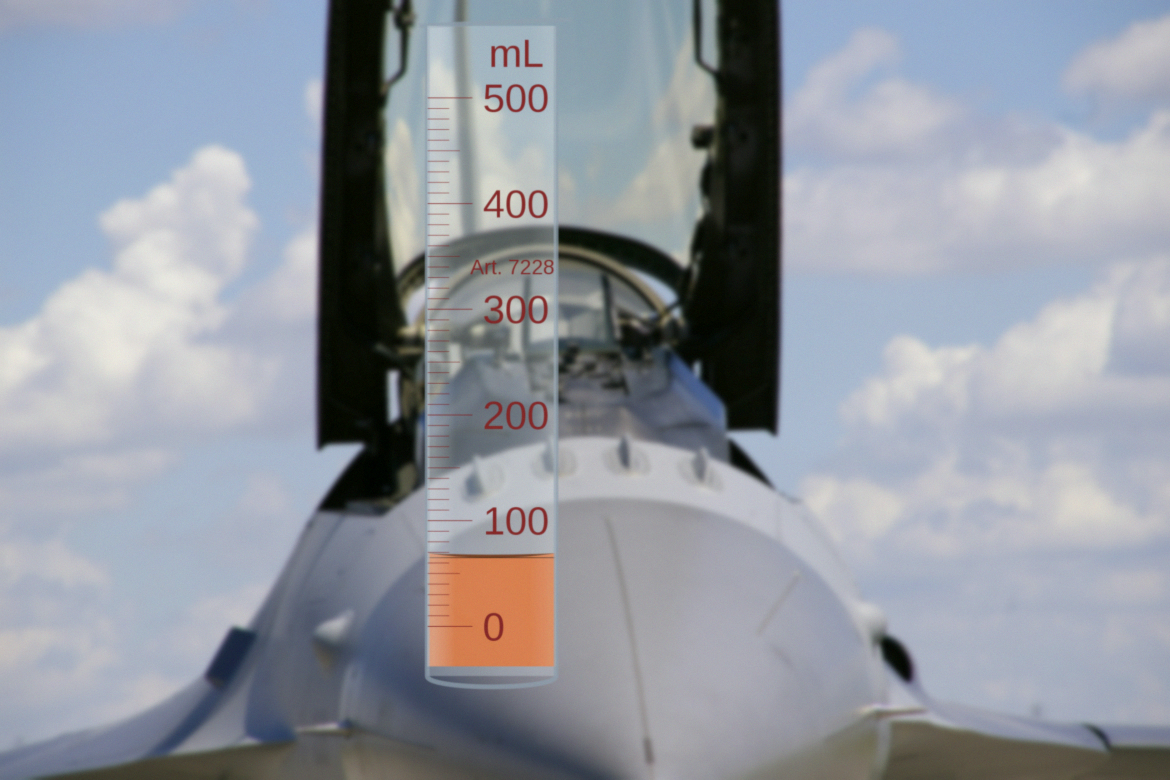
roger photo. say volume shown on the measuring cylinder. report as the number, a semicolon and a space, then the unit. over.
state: 65; mL
